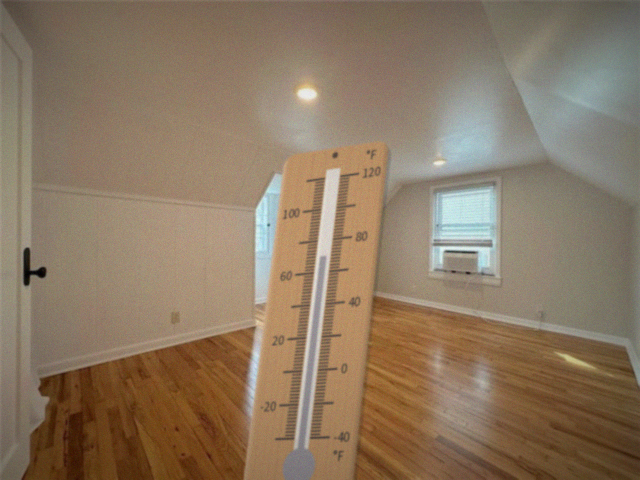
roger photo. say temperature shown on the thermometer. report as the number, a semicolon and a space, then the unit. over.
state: 70; °F
